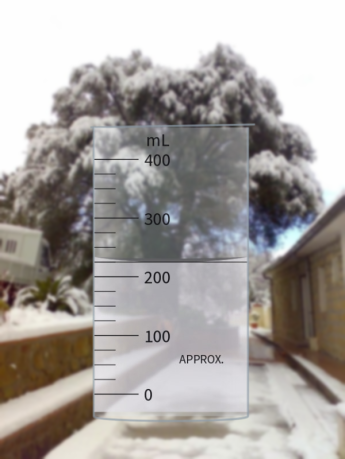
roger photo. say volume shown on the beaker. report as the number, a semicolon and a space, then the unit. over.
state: 225; mL
